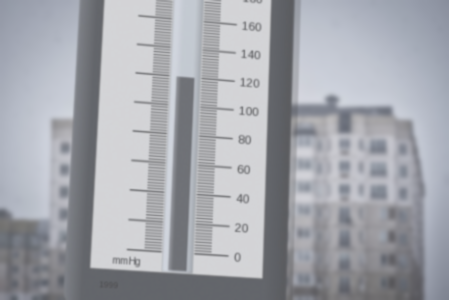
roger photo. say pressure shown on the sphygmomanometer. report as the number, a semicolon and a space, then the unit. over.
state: 120; mmHg
